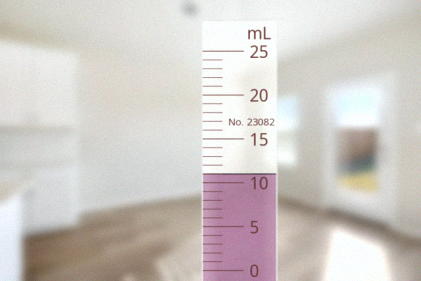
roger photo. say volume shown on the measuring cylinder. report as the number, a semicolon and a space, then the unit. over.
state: 11; mL
